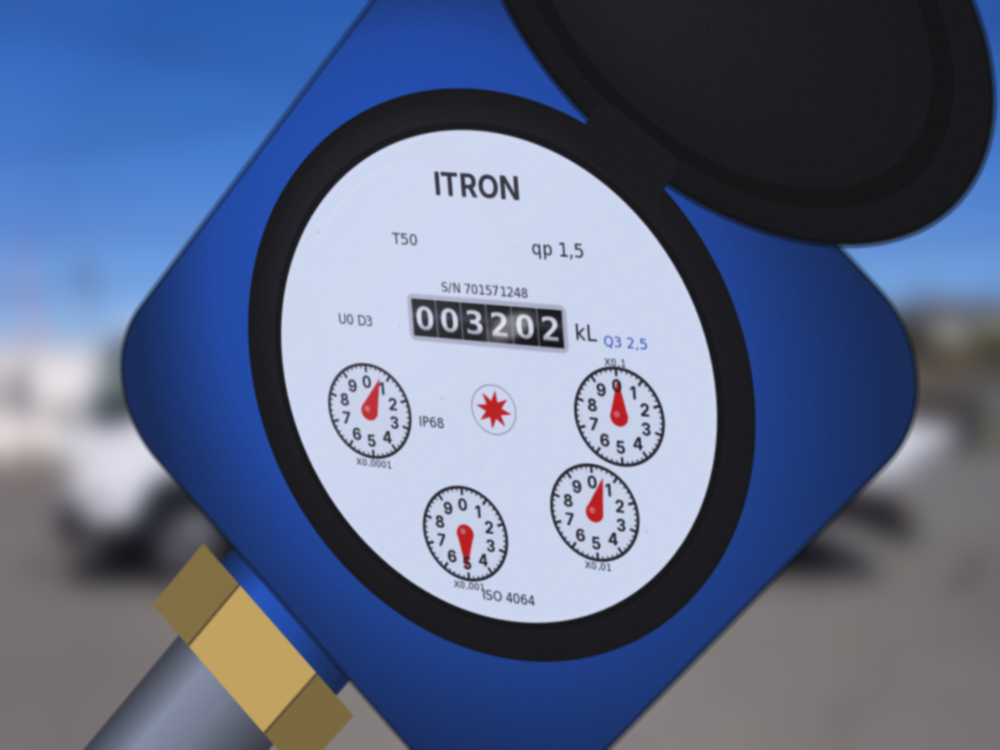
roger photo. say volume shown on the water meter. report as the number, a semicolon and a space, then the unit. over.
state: 3202.0050; kL
